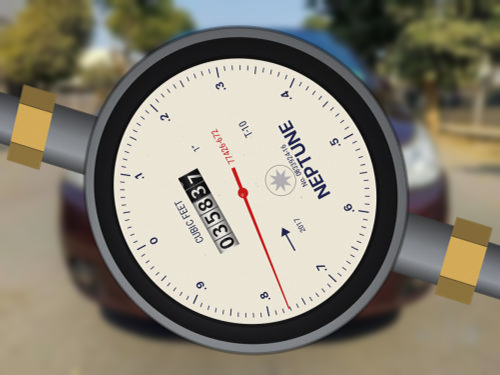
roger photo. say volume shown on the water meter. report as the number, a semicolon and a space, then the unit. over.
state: 35836.77; ft³
